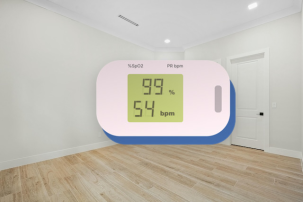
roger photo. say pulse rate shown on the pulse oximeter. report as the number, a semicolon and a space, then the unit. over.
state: 54; bpm
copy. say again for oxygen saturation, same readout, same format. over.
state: 99; %
